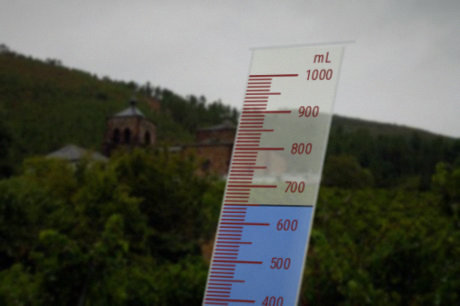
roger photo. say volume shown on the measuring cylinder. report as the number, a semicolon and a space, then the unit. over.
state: 650; mL
